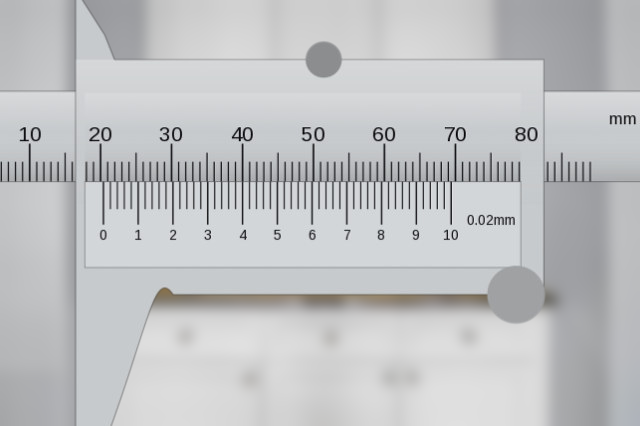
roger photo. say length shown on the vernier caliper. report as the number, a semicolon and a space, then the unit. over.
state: 20.4; mm
